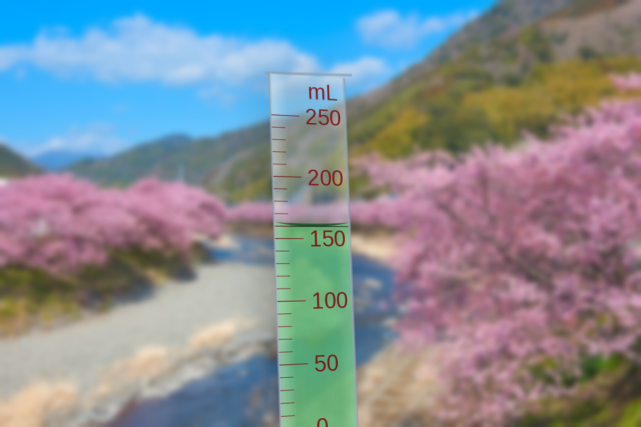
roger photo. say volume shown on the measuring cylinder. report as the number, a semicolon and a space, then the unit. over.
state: 160; mL
